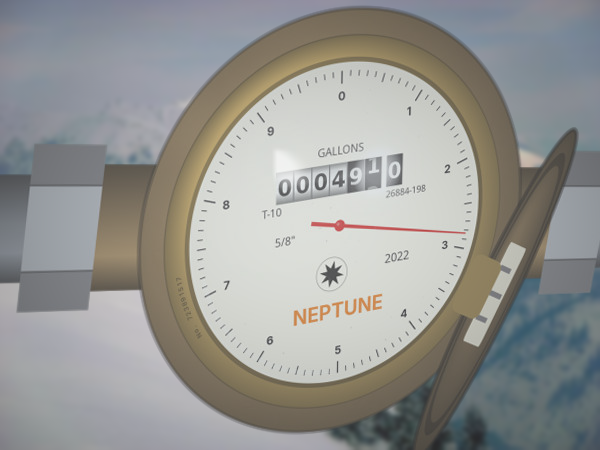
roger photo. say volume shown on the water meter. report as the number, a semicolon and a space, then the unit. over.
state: 4912.8; gal
